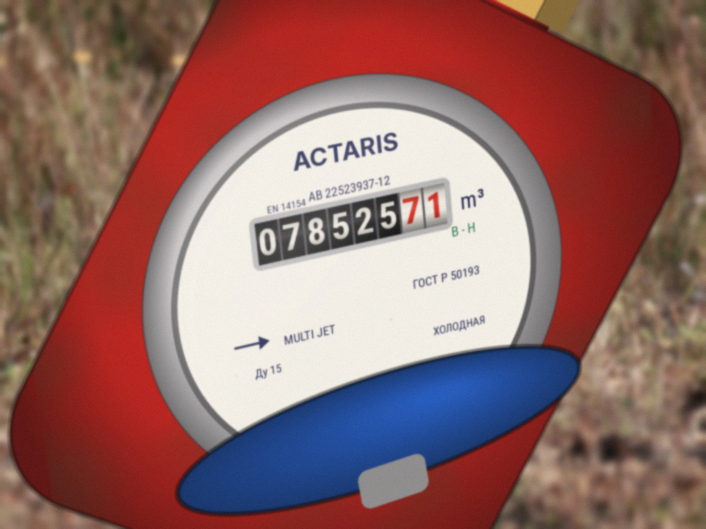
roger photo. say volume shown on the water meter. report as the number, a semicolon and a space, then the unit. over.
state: 78525.71; m³
